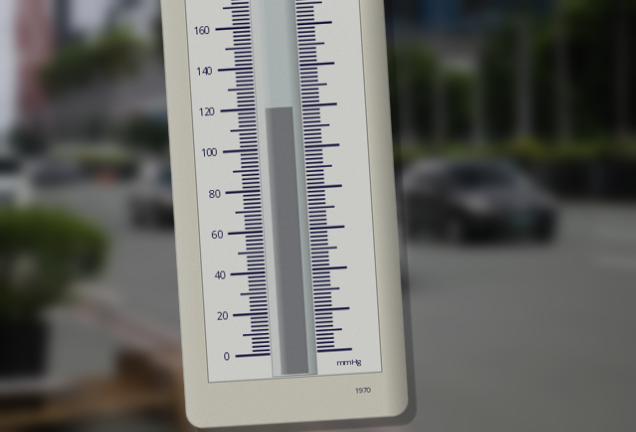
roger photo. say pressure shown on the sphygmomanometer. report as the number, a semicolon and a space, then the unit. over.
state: 120; mmHg
